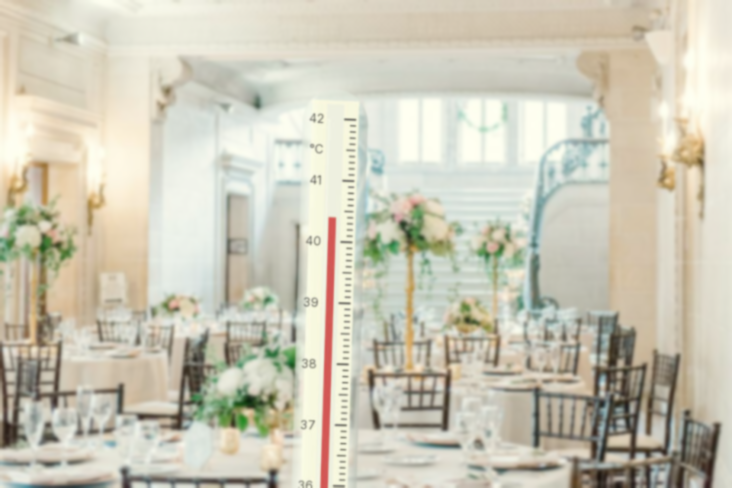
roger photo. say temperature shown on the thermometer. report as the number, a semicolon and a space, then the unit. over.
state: 40.4; °C
